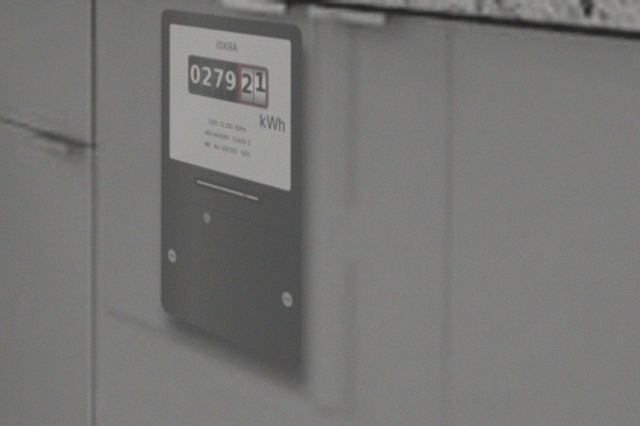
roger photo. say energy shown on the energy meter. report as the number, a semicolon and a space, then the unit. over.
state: 279.21; kWh
